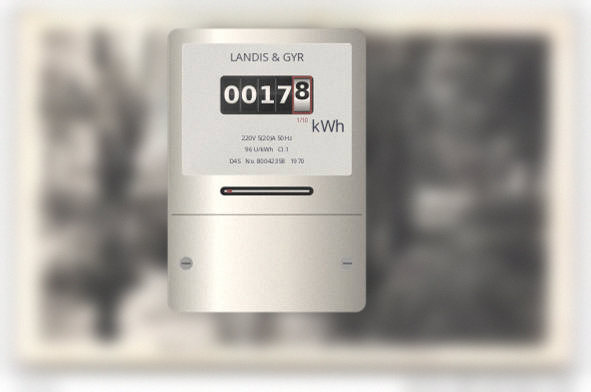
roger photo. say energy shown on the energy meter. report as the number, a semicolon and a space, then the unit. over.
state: 17.8; kWh
